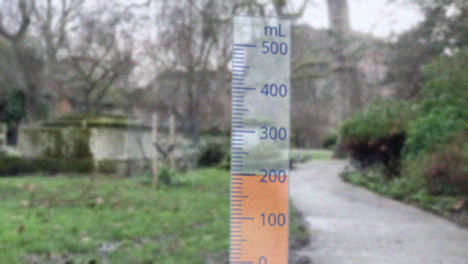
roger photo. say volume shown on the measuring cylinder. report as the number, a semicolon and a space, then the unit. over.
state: 200; mL
